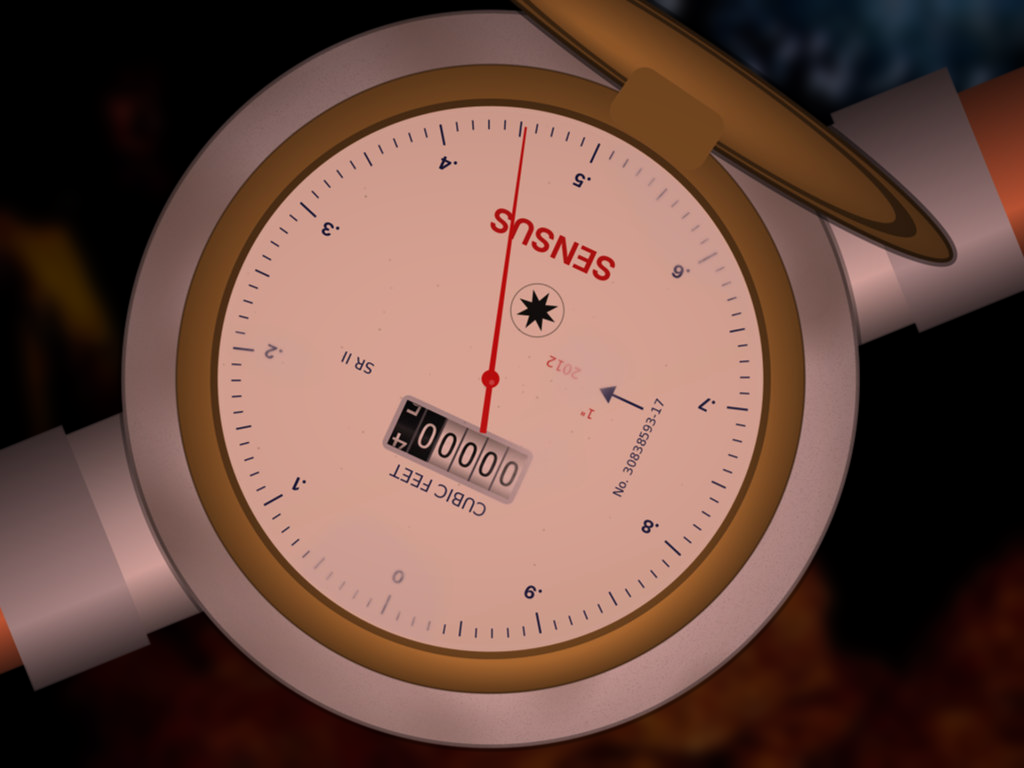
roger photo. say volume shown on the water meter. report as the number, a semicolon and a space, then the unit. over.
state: 4.45; ft³
